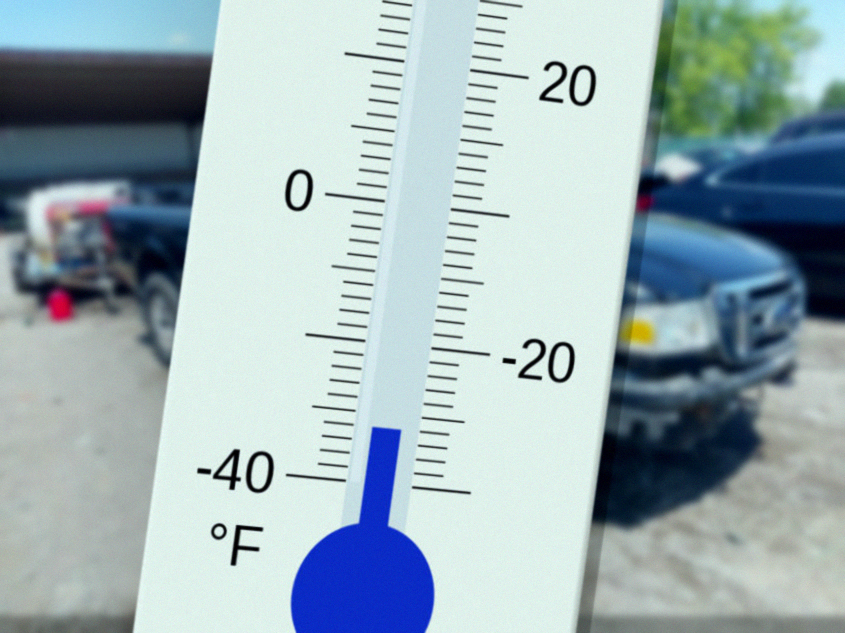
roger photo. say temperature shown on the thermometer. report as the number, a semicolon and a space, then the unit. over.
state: -32; °F
